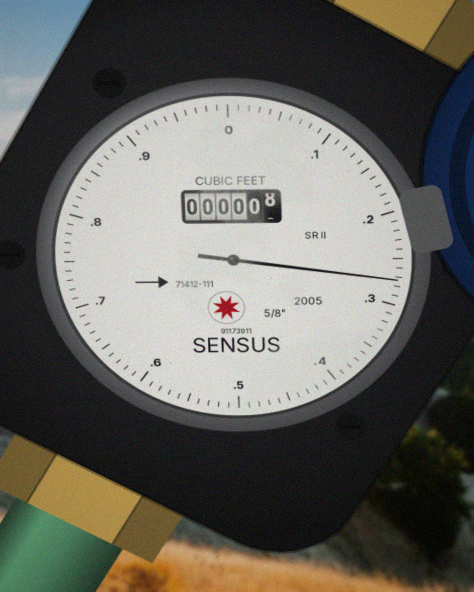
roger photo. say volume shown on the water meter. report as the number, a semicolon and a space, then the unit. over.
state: 8.27; ft³
